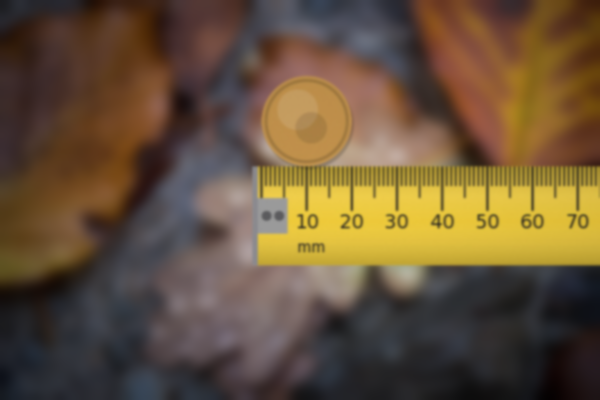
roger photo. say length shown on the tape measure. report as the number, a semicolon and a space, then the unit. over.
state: 20; mm
